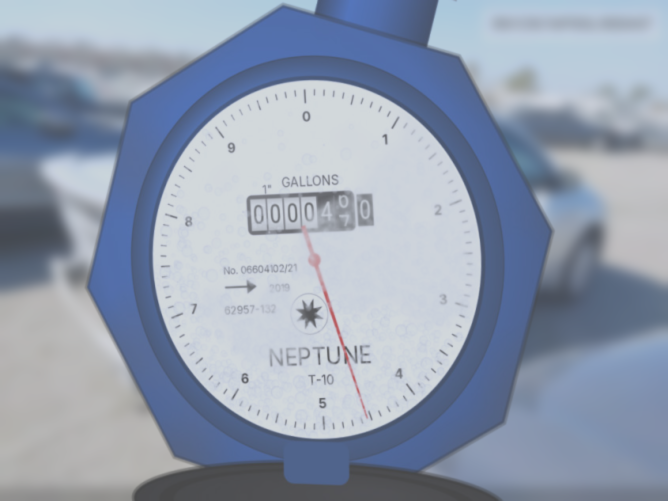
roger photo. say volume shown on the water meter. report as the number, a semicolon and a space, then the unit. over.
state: 464.5; gal
